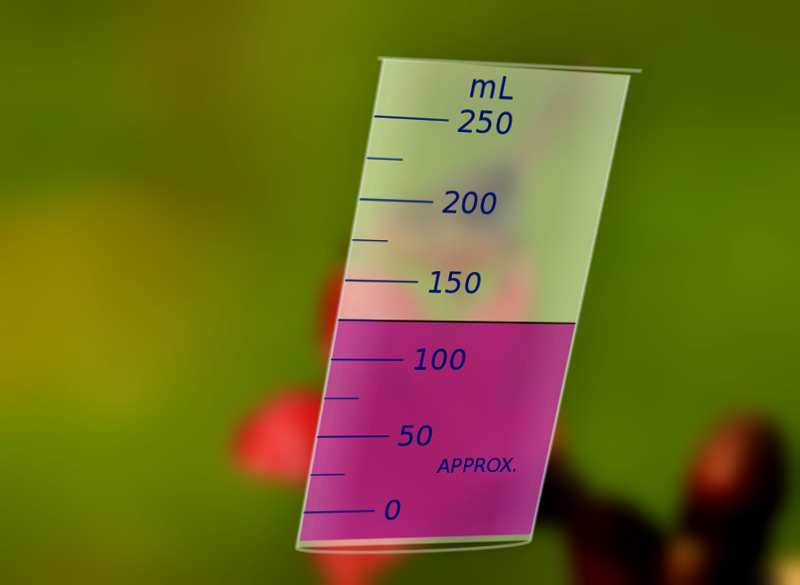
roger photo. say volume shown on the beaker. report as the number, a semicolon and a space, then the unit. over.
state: 125; mL
